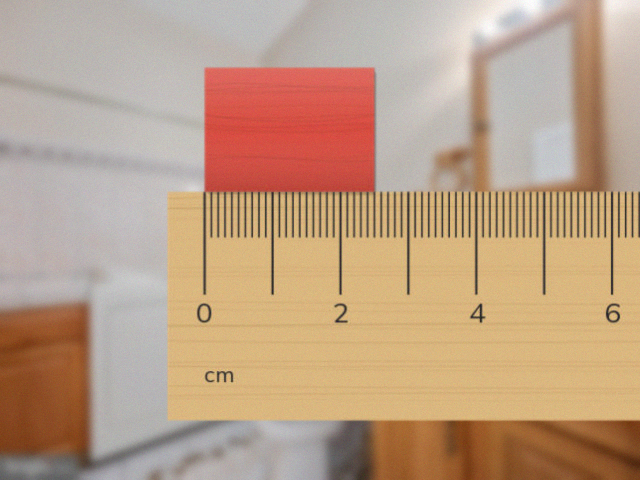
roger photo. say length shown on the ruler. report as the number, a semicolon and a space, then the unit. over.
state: 2.5; cm
